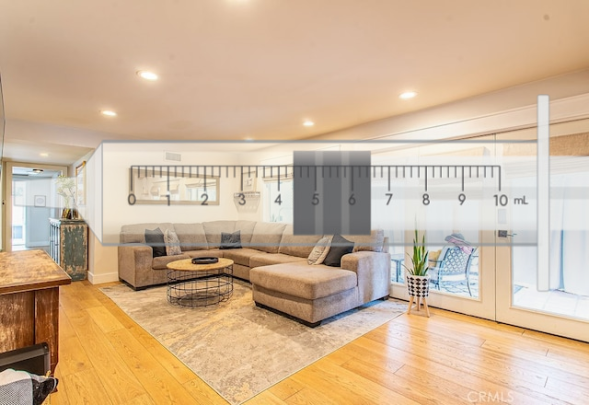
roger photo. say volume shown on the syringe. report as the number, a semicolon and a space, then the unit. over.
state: 4.4; mL
